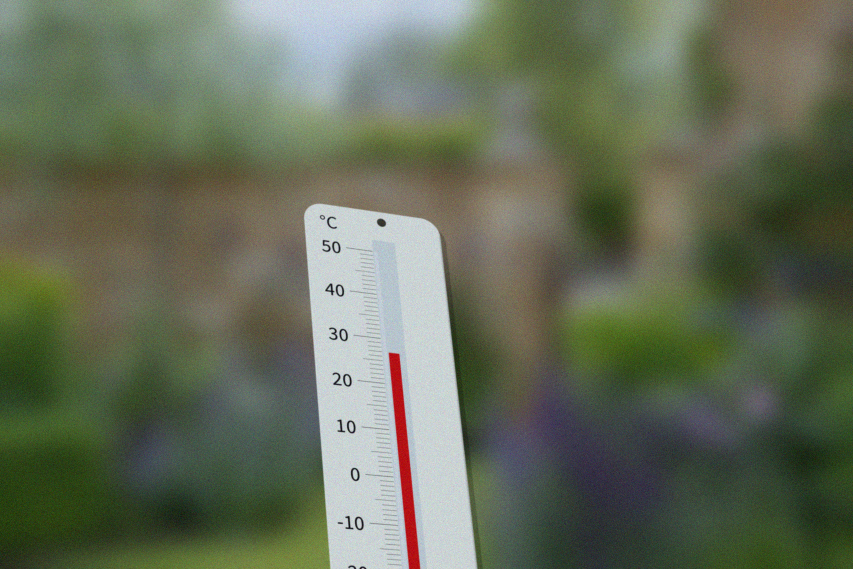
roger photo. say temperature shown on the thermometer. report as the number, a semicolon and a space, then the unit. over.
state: 27; °C
